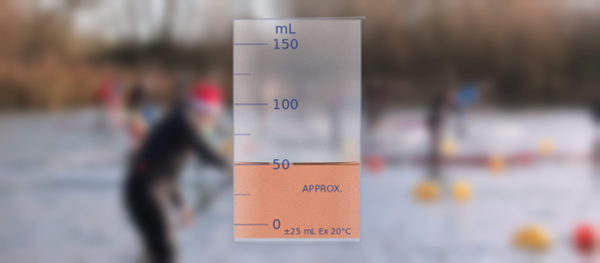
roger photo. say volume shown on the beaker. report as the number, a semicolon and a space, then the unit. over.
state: 50; mL
